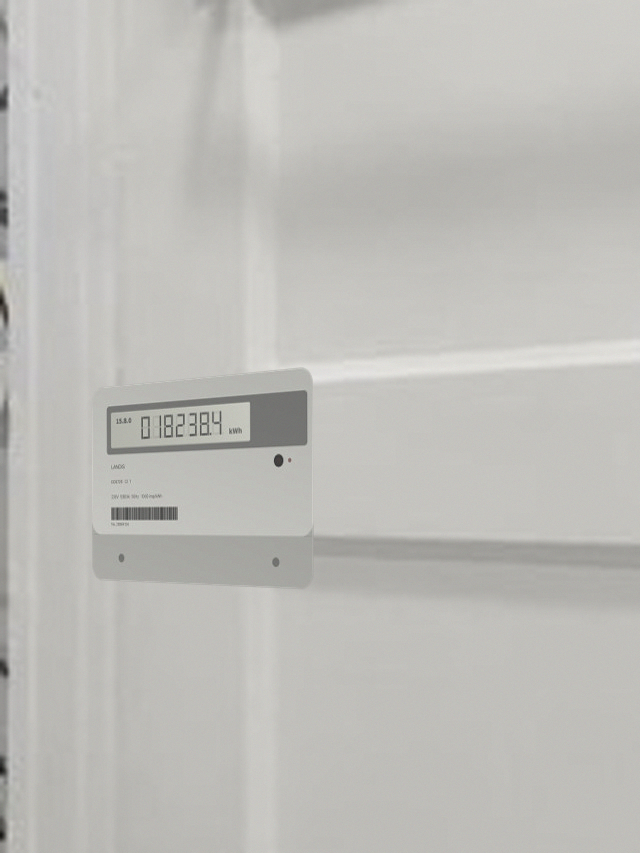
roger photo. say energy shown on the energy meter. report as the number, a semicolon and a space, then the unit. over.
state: 18238.4; kWh
